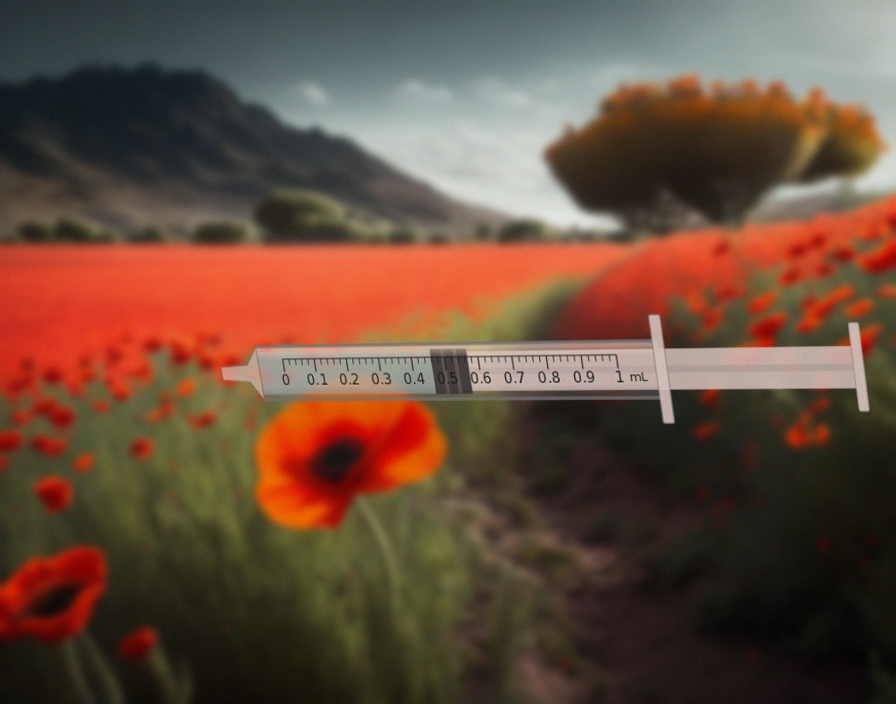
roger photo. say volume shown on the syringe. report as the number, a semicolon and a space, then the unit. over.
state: 0.46; mL
